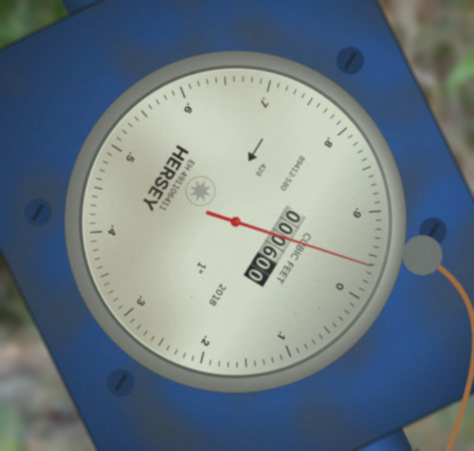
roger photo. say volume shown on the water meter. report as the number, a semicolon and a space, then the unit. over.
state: 599.96; ft³
